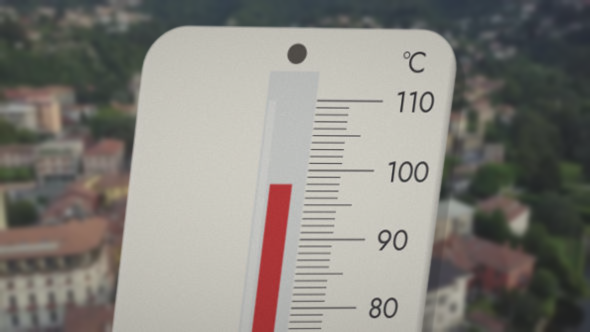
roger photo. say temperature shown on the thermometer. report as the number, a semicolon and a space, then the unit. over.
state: 98; °C
